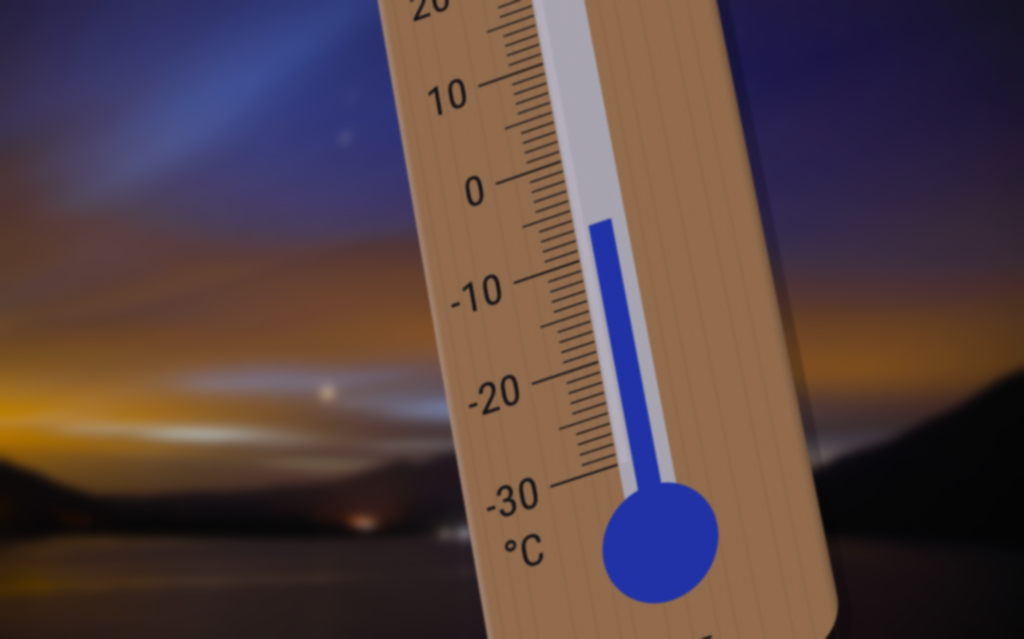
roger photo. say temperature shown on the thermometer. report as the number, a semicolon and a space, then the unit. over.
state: -7; °C
